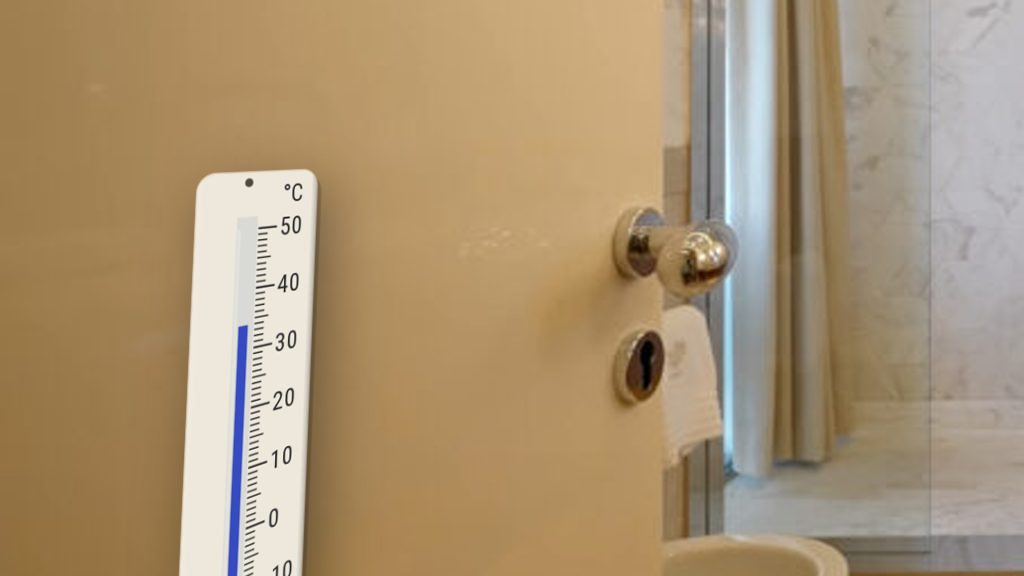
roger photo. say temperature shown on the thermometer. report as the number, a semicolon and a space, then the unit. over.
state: 34; °C
